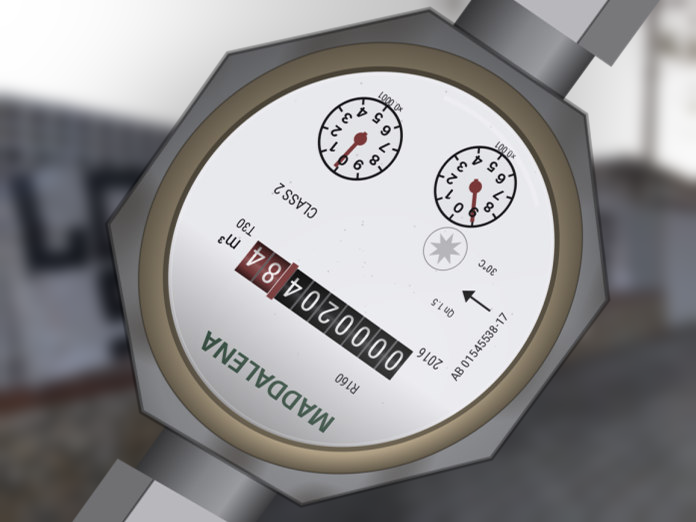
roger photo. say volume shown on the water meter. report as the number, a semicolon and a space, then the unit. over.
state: 204.8390; m³
